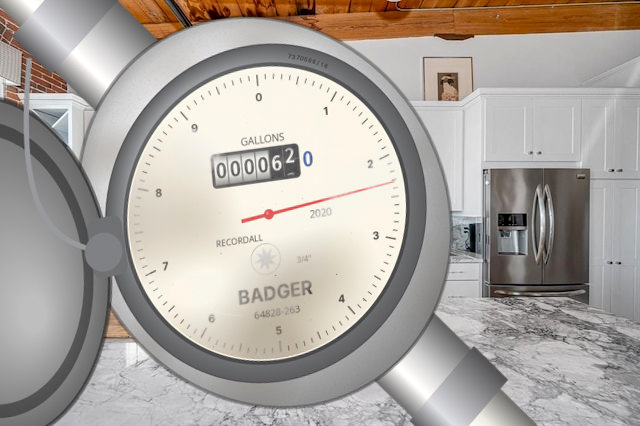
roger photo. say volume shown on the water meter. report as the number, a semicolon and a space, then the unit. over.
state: 622.3; gal
